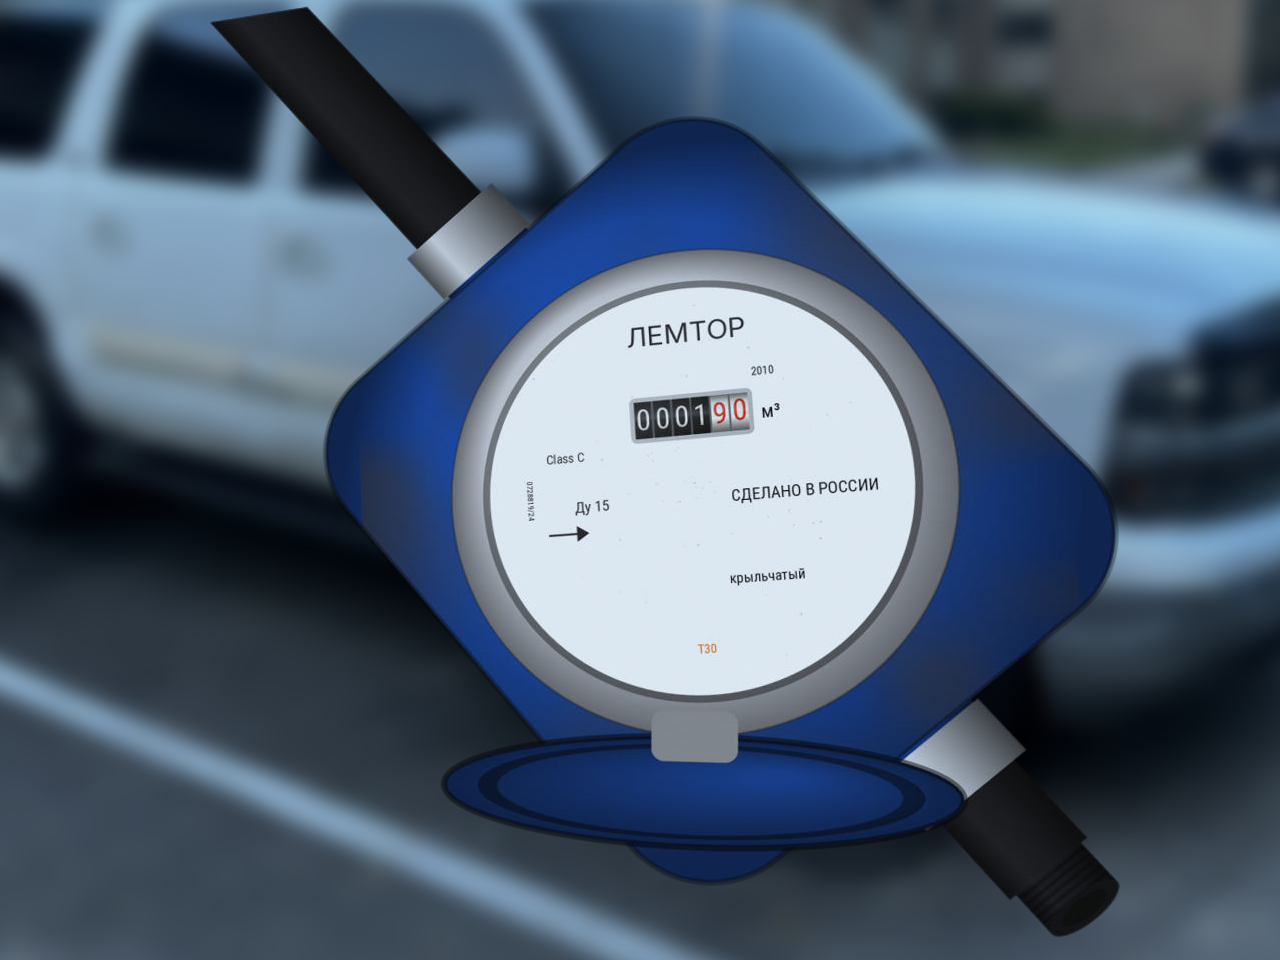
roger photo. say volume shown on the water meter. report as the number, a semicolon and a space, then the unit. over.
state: 1.90; m³
